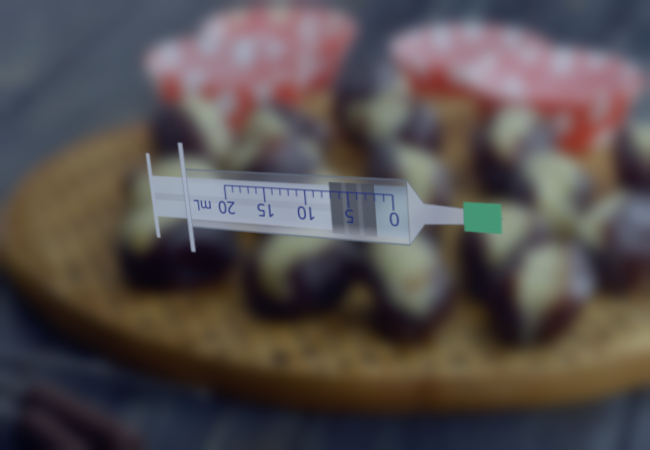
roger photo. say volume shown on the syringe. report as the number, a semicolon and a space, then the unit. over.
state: 2; mL
